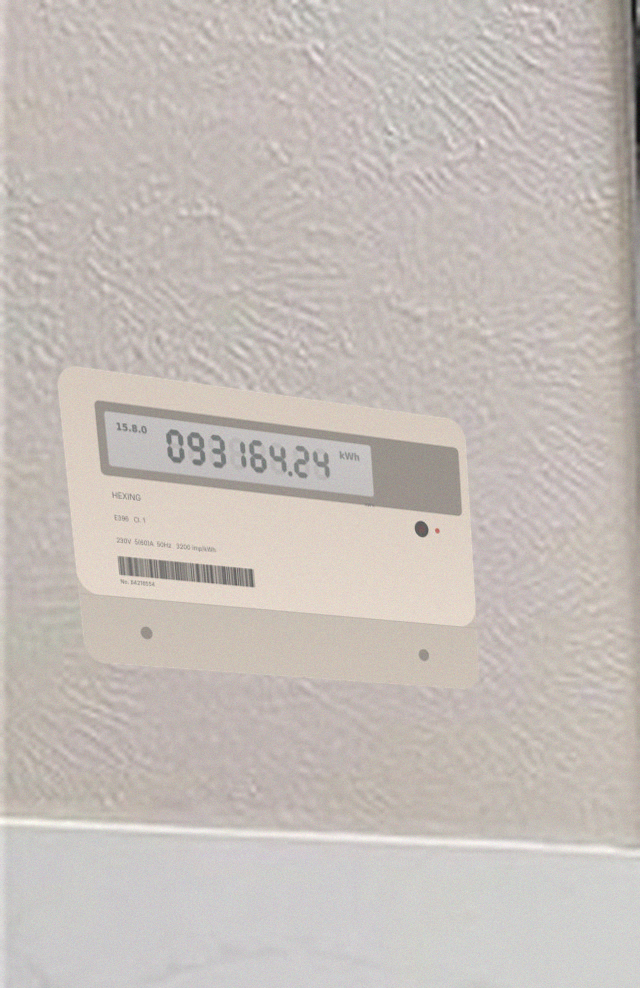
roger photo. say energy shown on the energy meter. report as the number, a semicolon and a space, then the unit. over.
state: 93164.24; kWh
